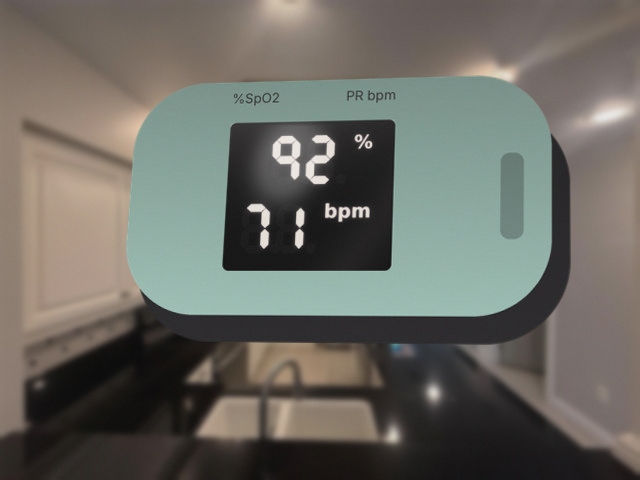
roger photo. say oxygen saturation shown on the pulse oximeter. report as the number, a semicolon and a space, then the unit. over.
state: 92; %
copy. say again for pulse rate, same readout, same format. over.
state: 71; bpm
